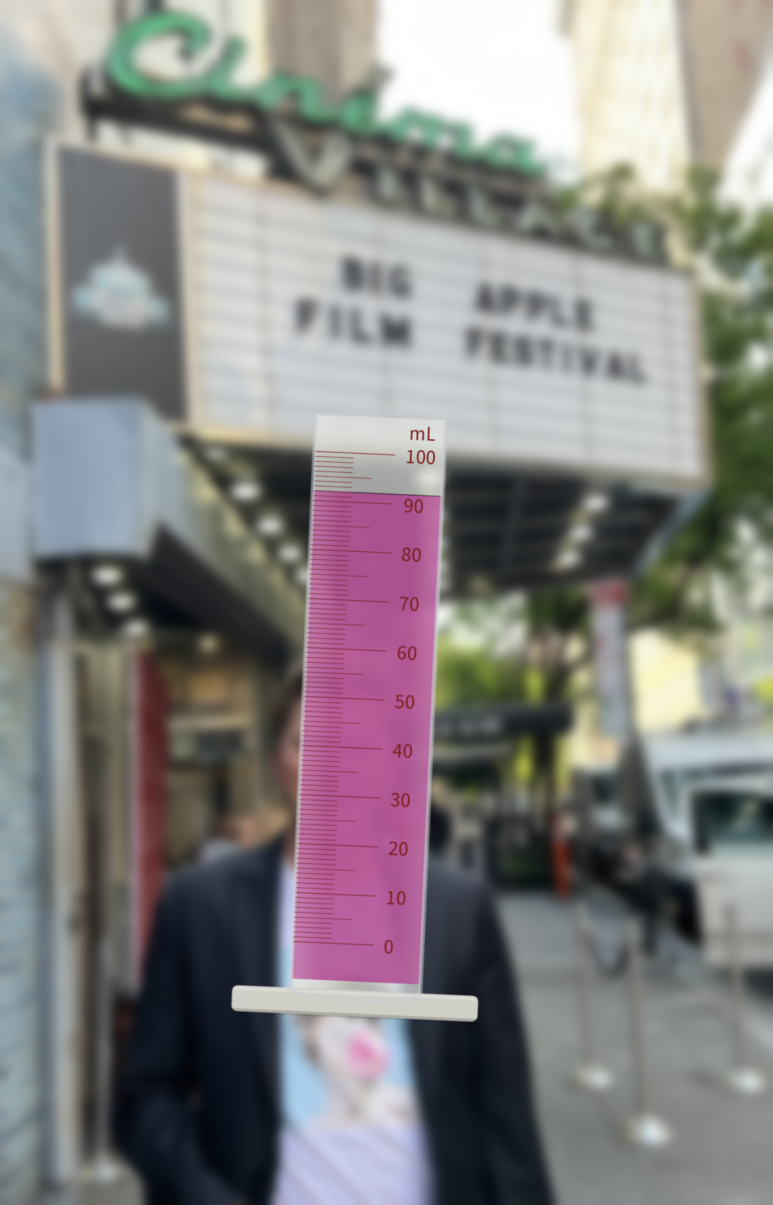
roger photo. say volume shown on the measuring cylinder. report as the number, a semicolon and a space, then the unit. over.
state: 92; mL
